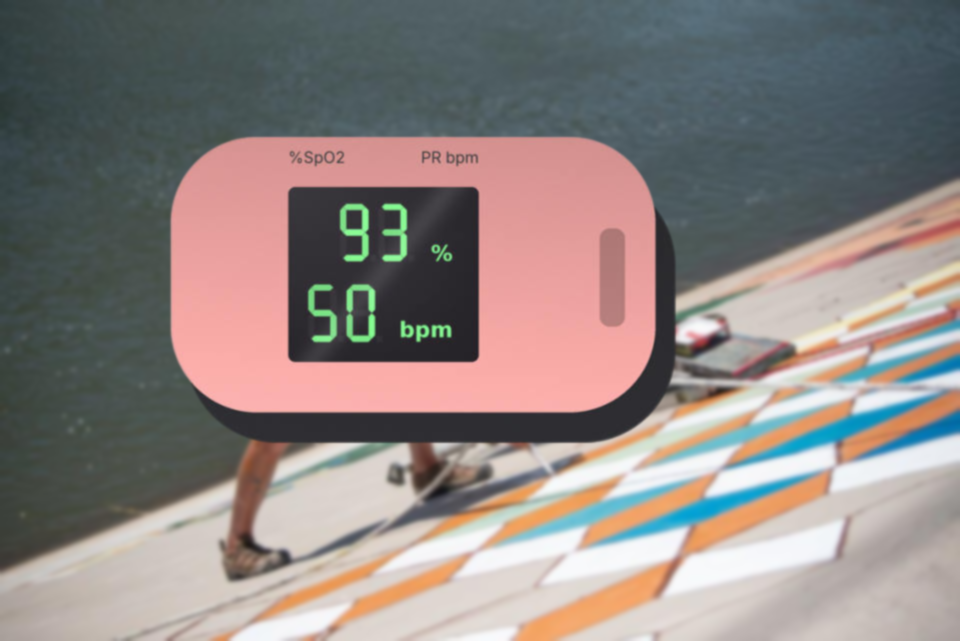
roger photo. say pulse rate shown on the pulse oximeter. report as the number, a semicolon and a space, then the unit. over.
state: 50; bpm
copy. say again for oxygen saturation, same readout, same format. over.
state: 93; %
